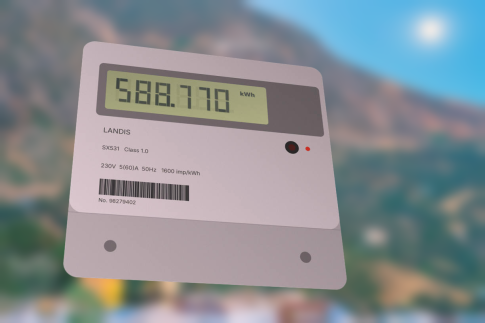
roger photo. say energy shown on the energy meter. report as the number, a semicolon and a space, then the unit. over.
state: 588.770; kWh
